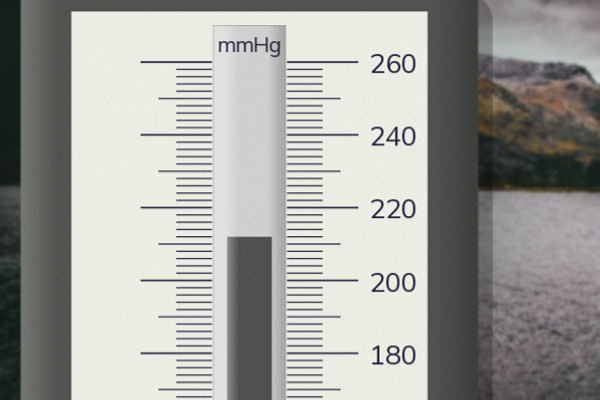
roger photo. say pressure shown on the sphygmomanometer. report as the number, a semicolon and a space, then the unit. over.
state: 212; mmHg
